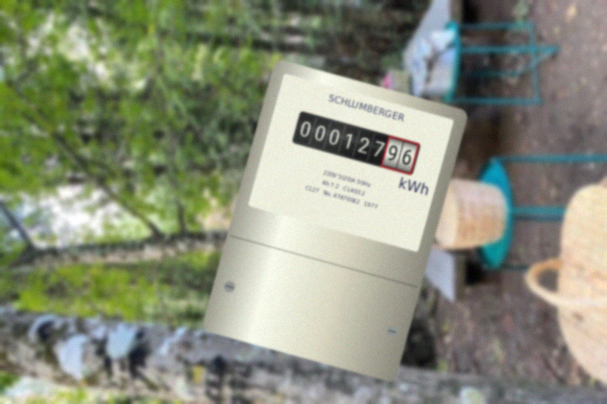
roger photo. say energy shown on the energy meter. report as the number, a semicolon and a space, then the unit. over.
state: 127.96; kWh
